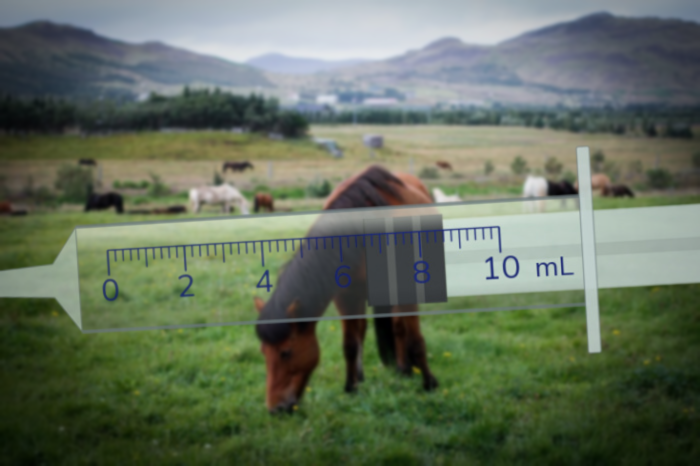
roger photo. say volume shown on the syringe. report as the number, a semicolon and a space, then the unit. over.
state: 6.6; mL
